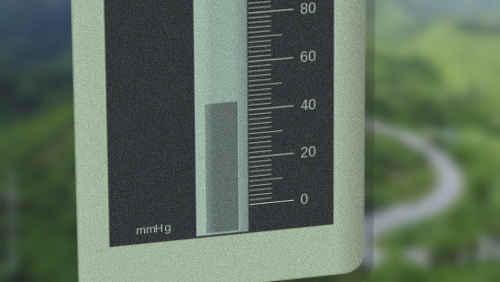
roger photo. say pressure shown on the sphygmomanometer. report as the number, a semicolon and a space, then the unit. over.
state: 44; mmHg
